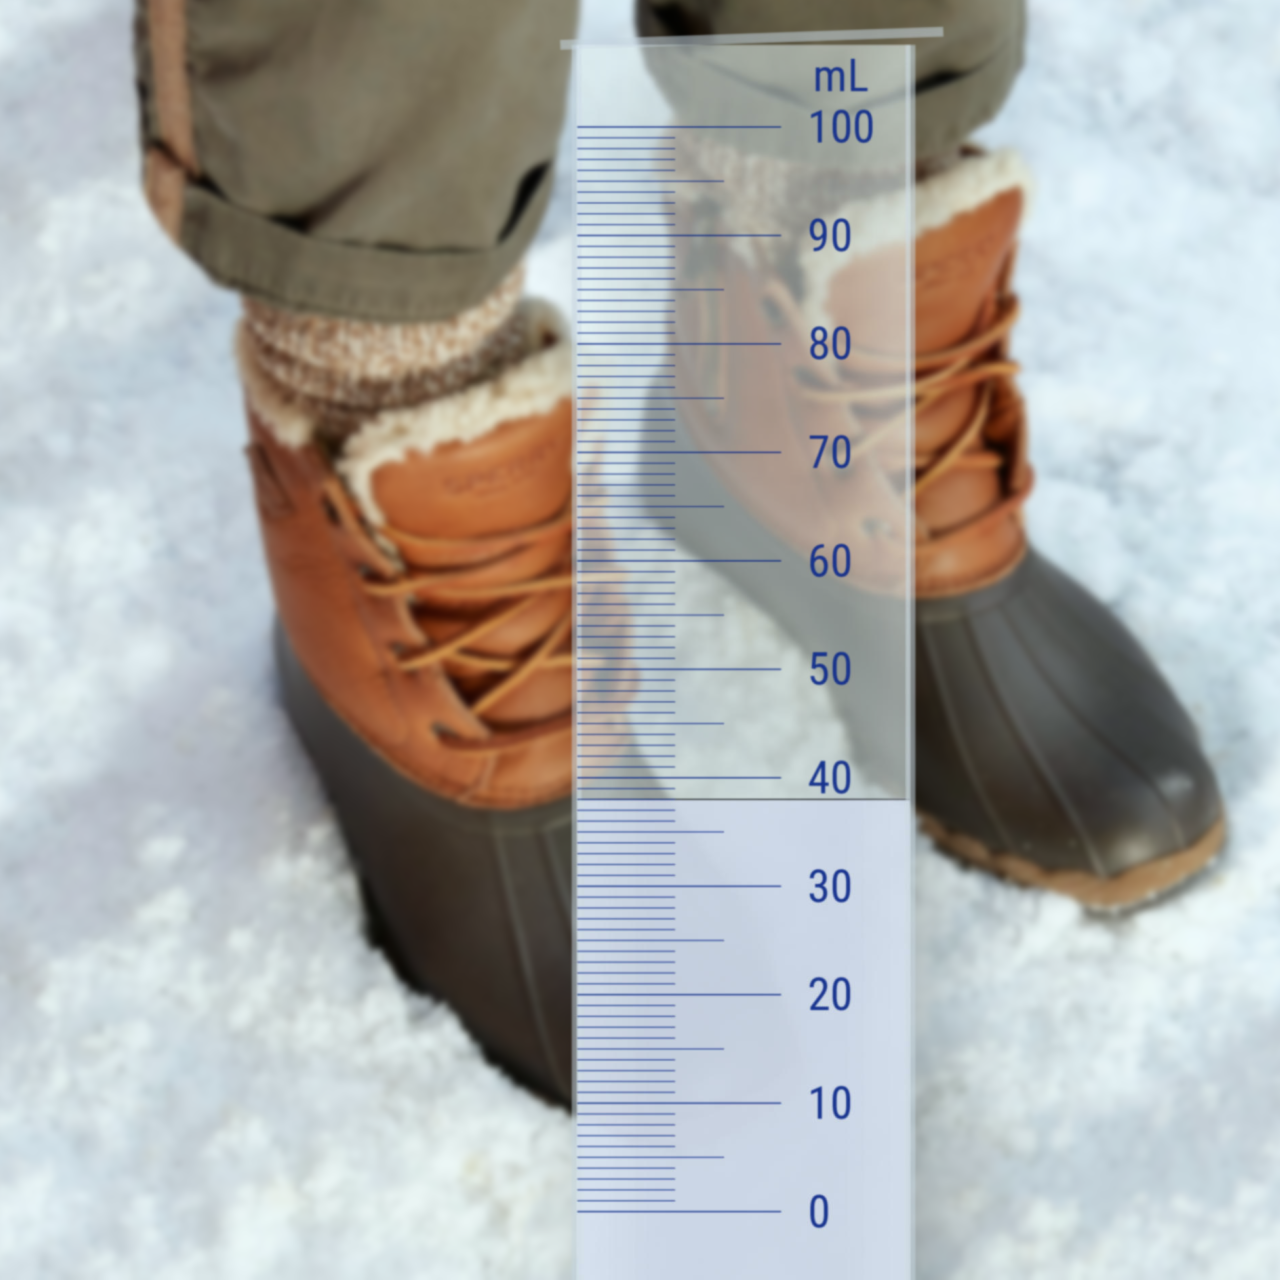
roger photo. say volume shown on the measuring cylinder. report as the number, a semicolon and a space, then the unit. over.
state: 38; mL
